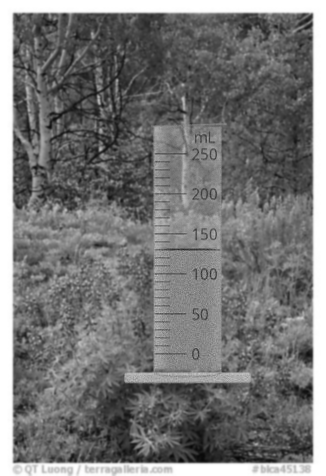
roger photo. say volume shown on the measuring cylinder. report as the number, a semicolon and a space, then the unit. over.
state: 130; mL
